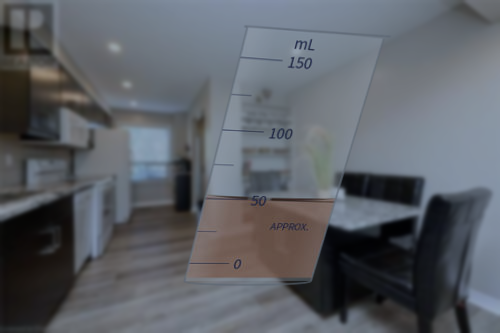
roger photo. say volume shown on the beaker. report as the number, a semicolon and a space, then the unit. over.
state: 50; mL
